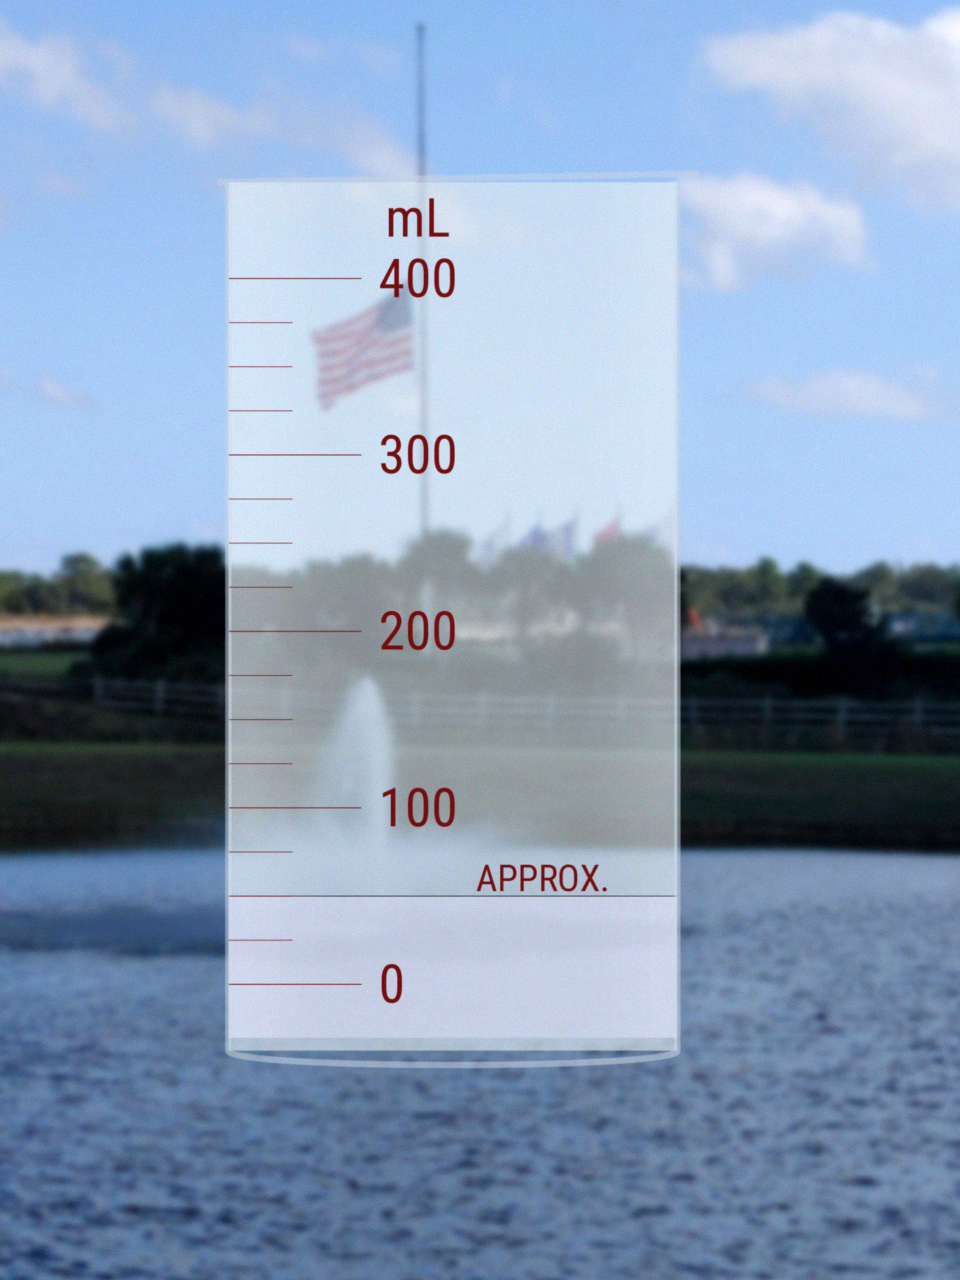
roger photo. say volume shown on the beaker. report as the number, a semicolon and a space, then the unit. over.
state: 50; mL
